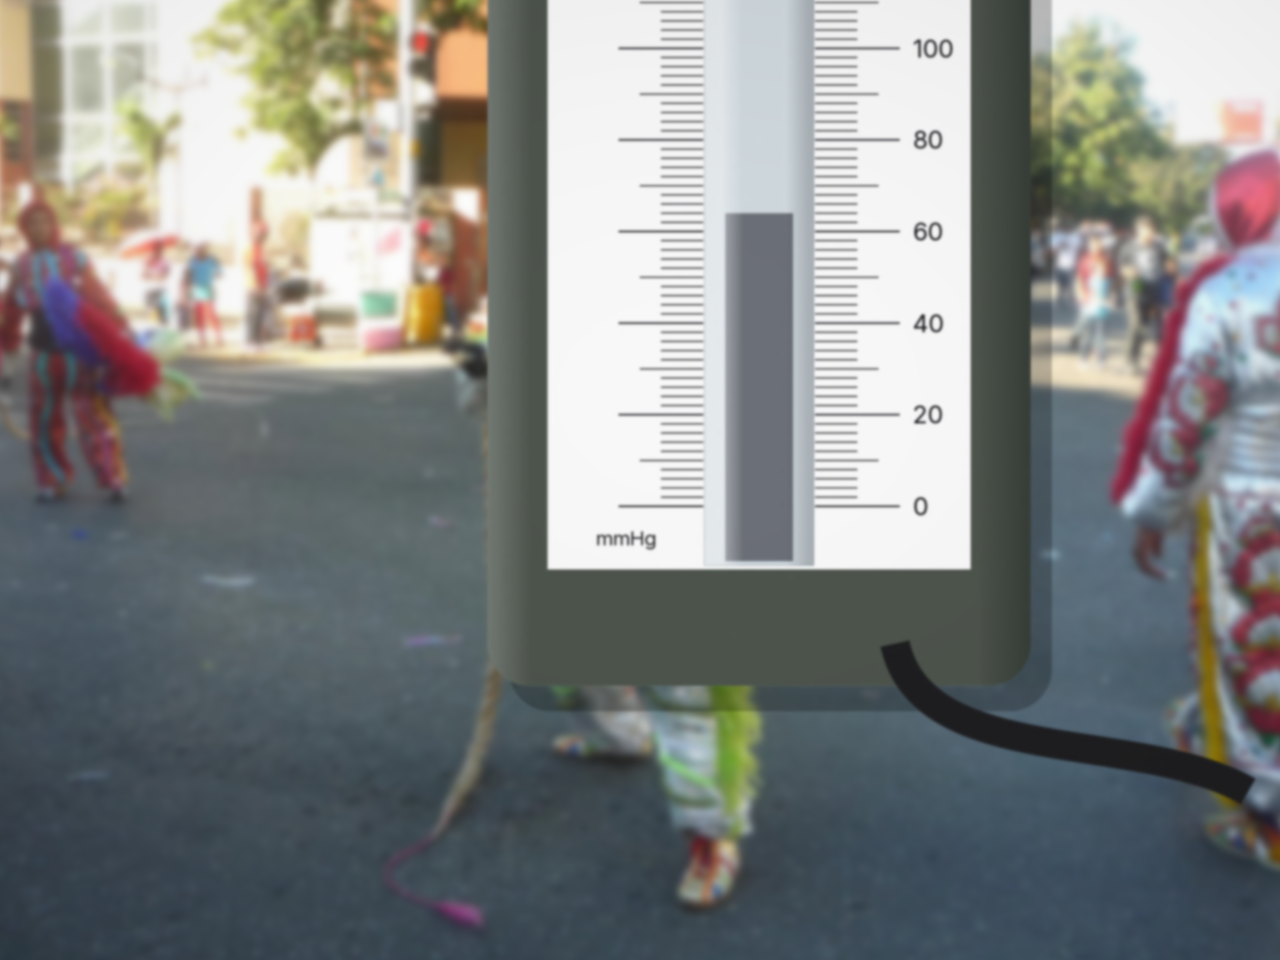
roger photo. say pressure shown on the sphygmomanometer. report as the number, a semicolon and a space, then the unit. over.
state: 64; mmHg
